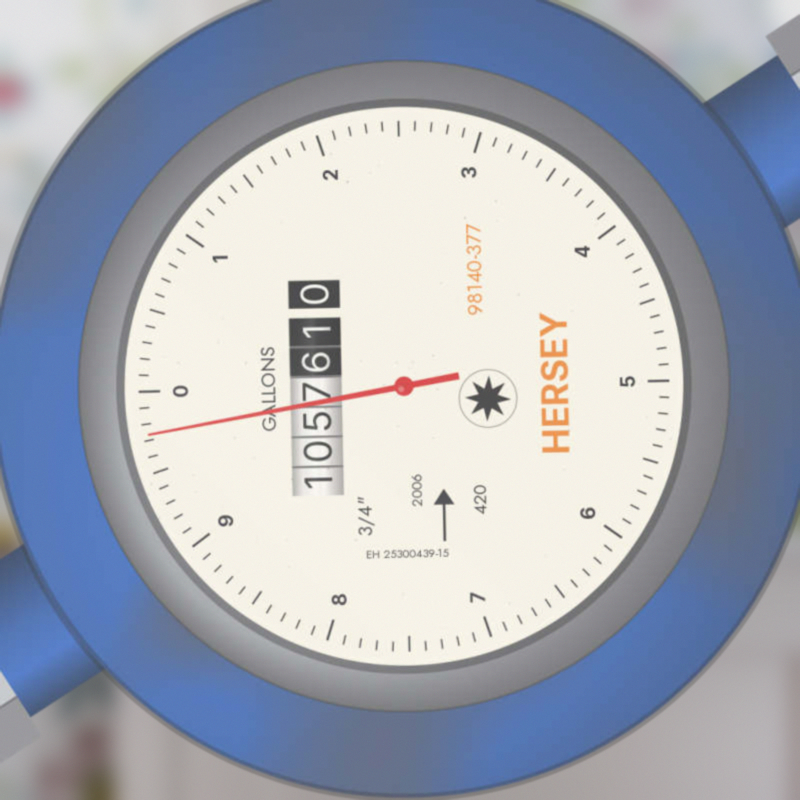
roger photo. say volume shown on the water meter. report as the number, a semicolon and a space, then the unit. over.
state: 1057609.7; gal
